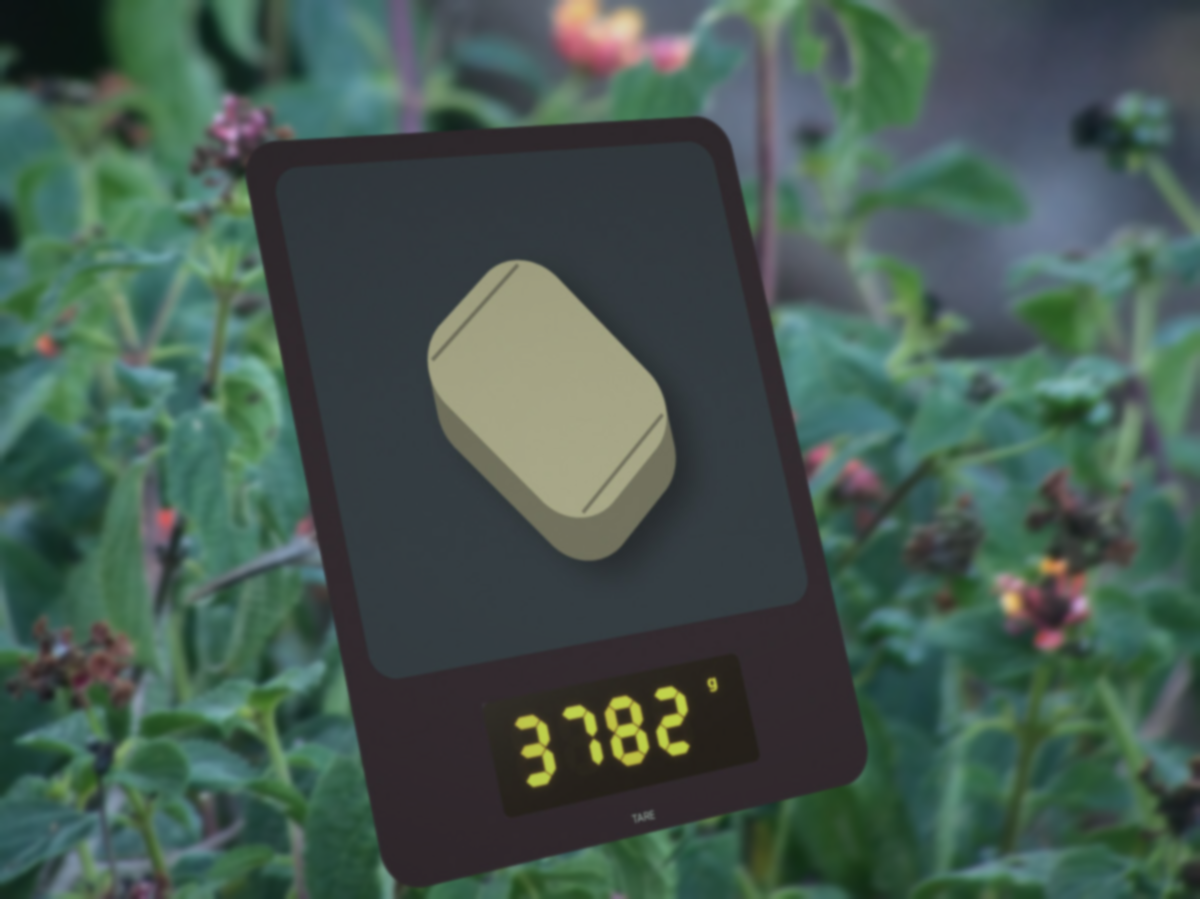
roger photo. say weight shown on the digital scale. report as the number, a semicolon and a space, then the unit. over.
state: 3782; g
